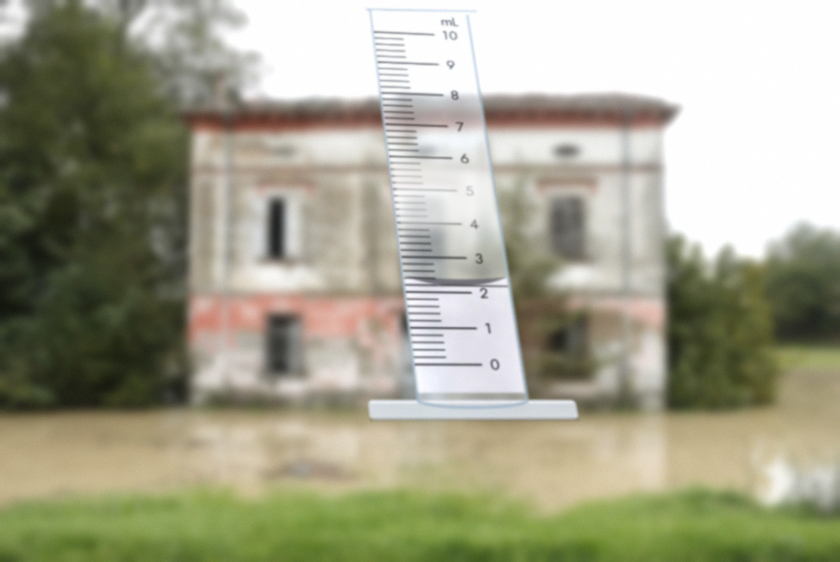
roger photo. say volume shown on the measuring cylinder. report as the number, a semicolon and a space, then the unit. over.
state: 2.2; mL
